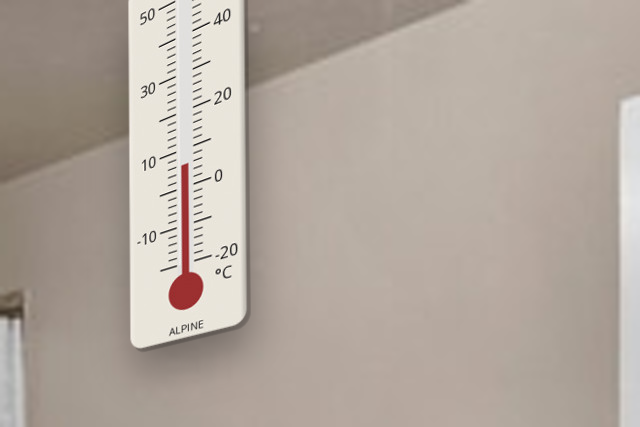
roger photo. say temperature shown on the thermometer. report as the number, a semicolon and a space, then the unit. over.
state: 6; °C
